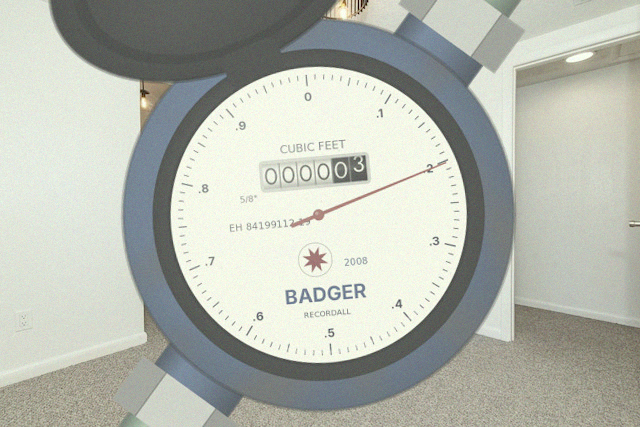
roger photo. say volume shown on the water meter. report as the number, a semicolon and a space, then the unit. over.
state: 3.20; ft³
